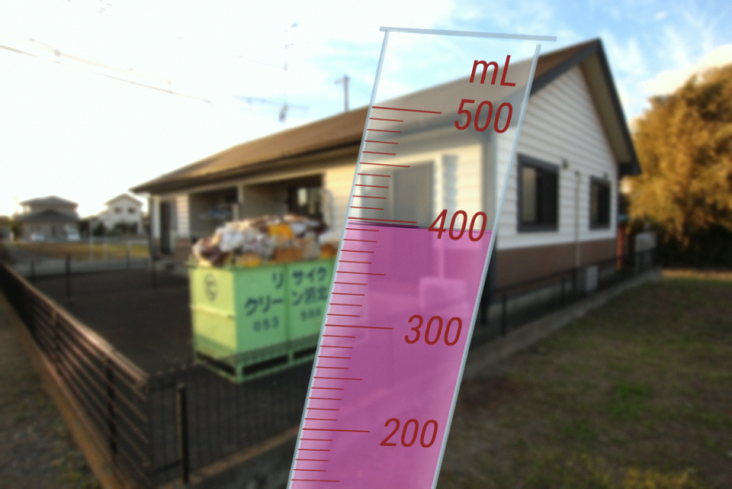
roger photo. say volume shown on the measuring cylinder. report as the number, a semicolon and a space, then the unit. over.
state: 395; mL
